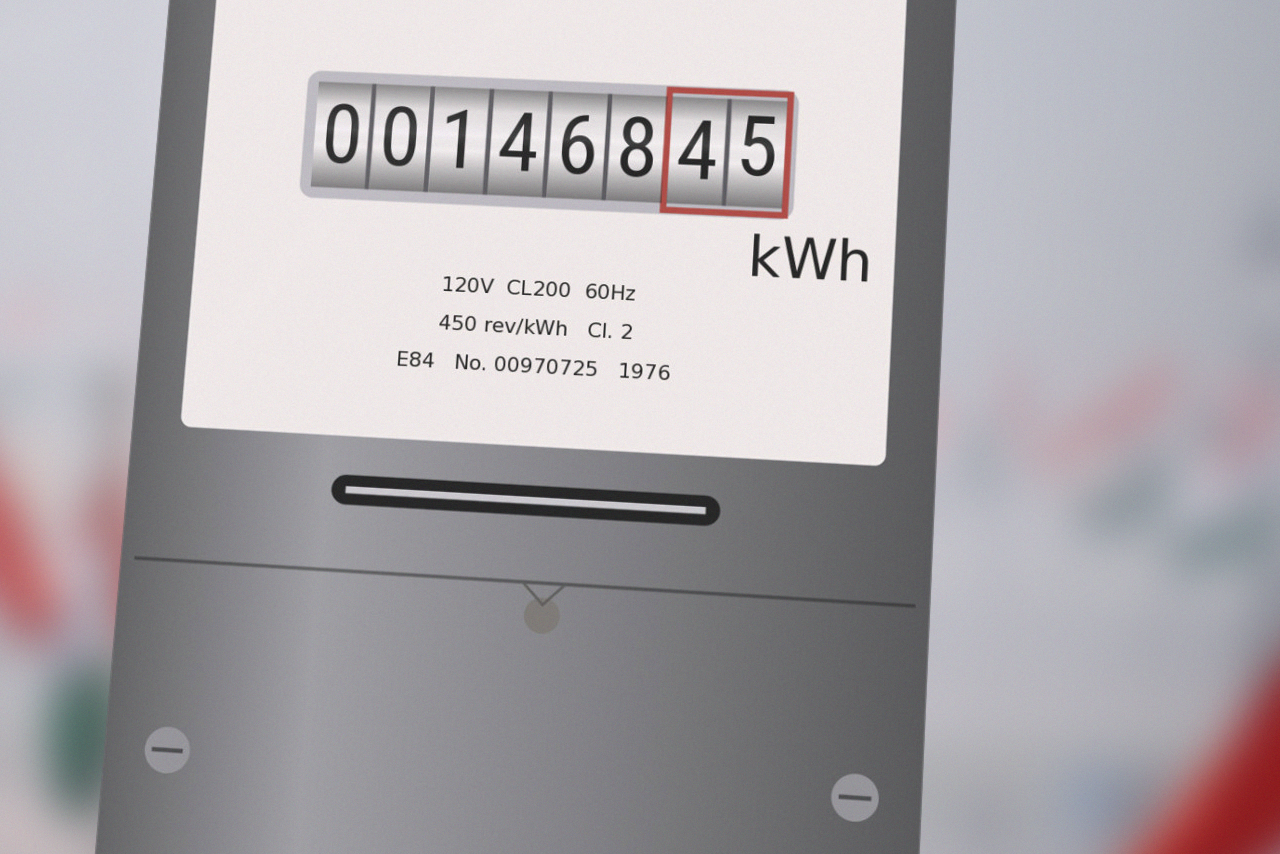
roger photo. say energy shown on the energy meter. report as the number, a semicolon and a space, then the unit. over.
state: 1468.45; kWh
